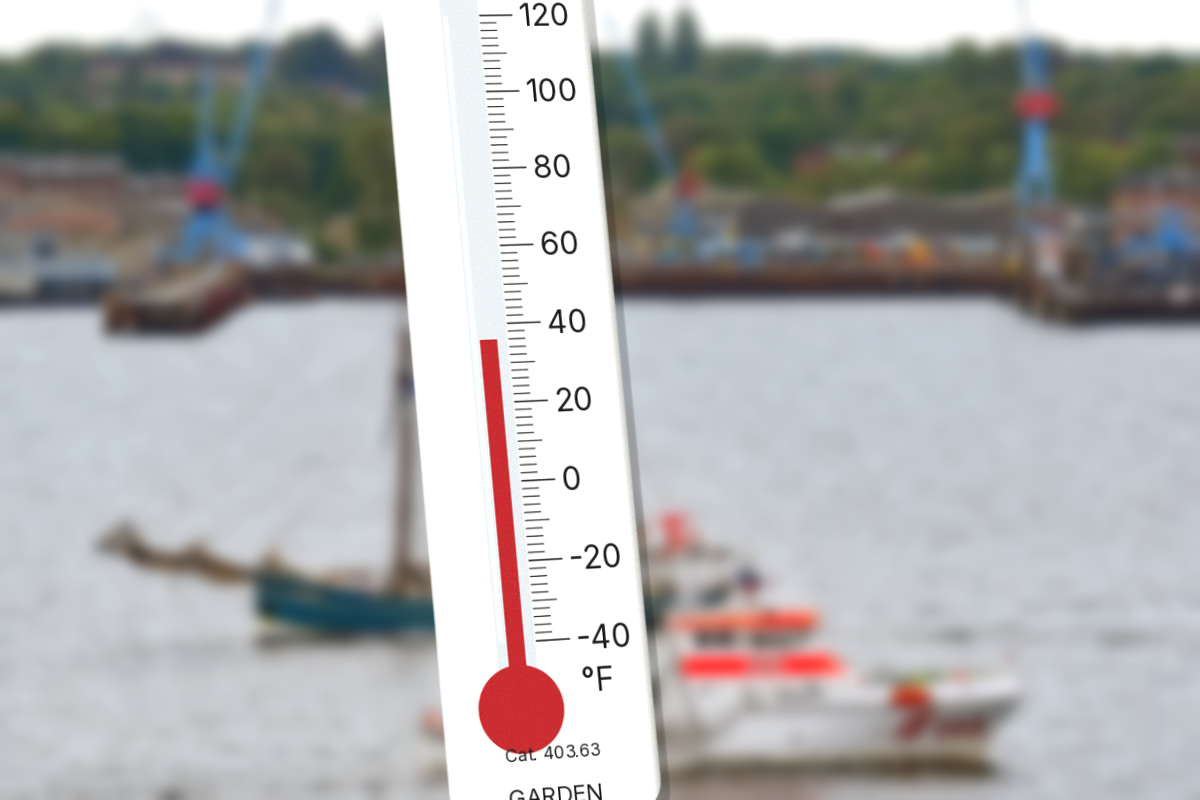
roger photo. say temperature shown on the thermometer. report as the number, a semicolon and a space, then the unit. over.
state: 36; °F
